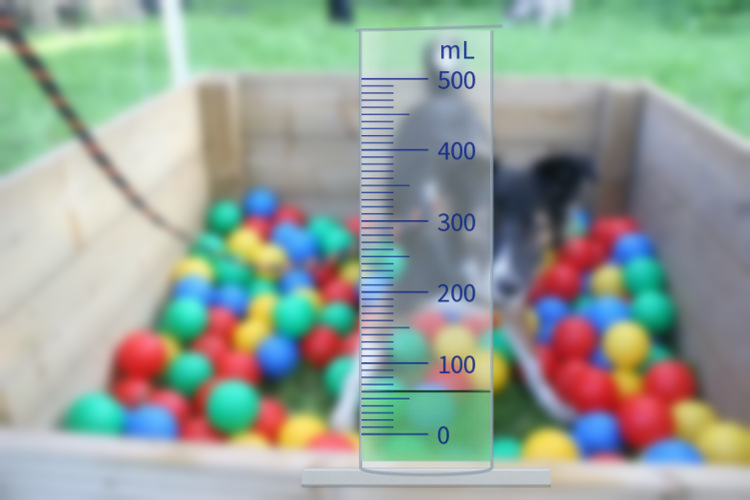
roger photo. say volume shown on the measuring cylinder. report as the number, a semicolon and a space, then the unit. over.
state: 60; mL
